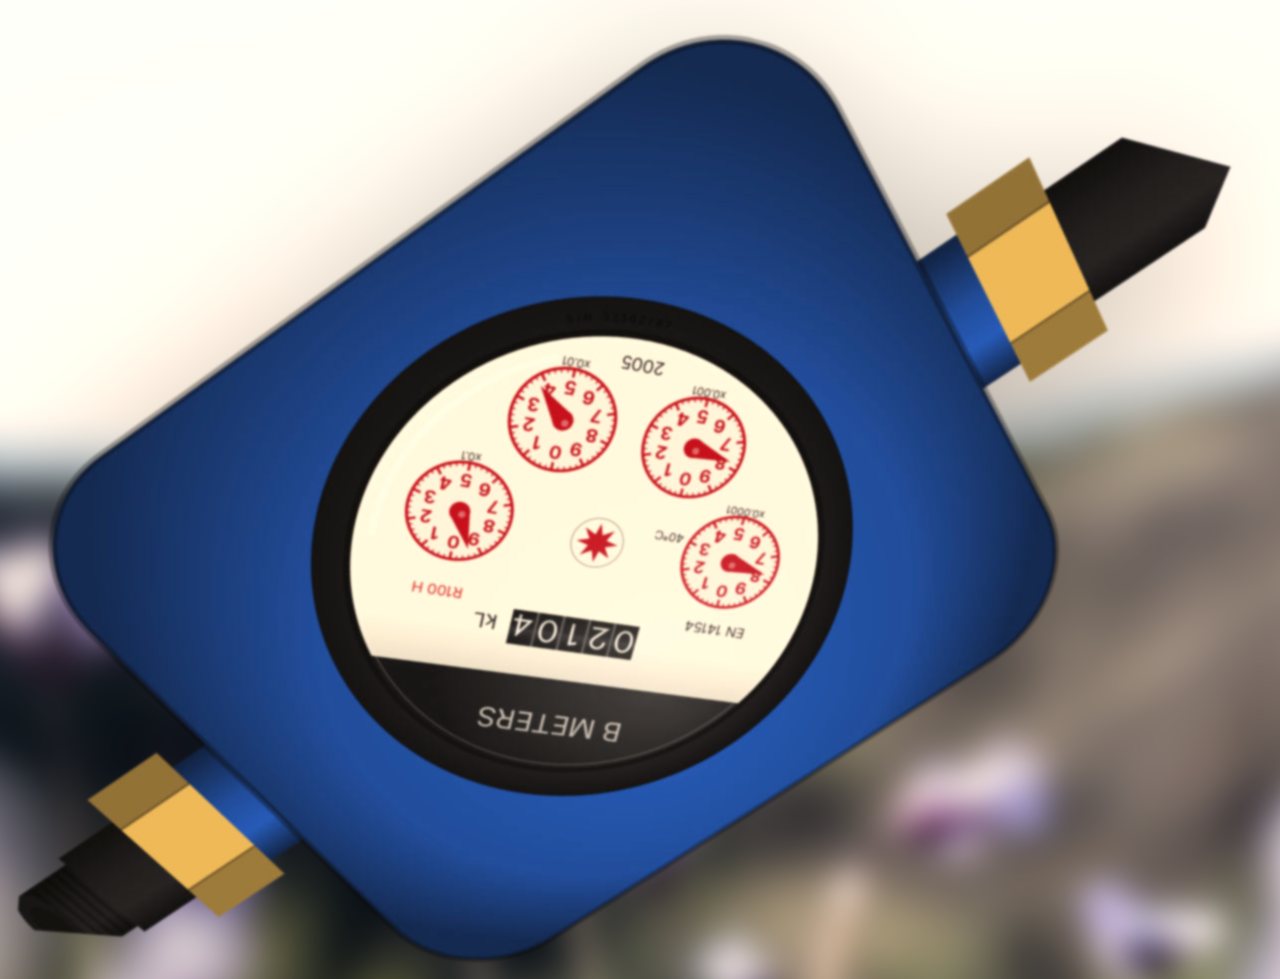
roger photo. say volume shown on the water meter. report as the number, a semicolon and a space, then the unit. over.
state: 2103.9377; kL
